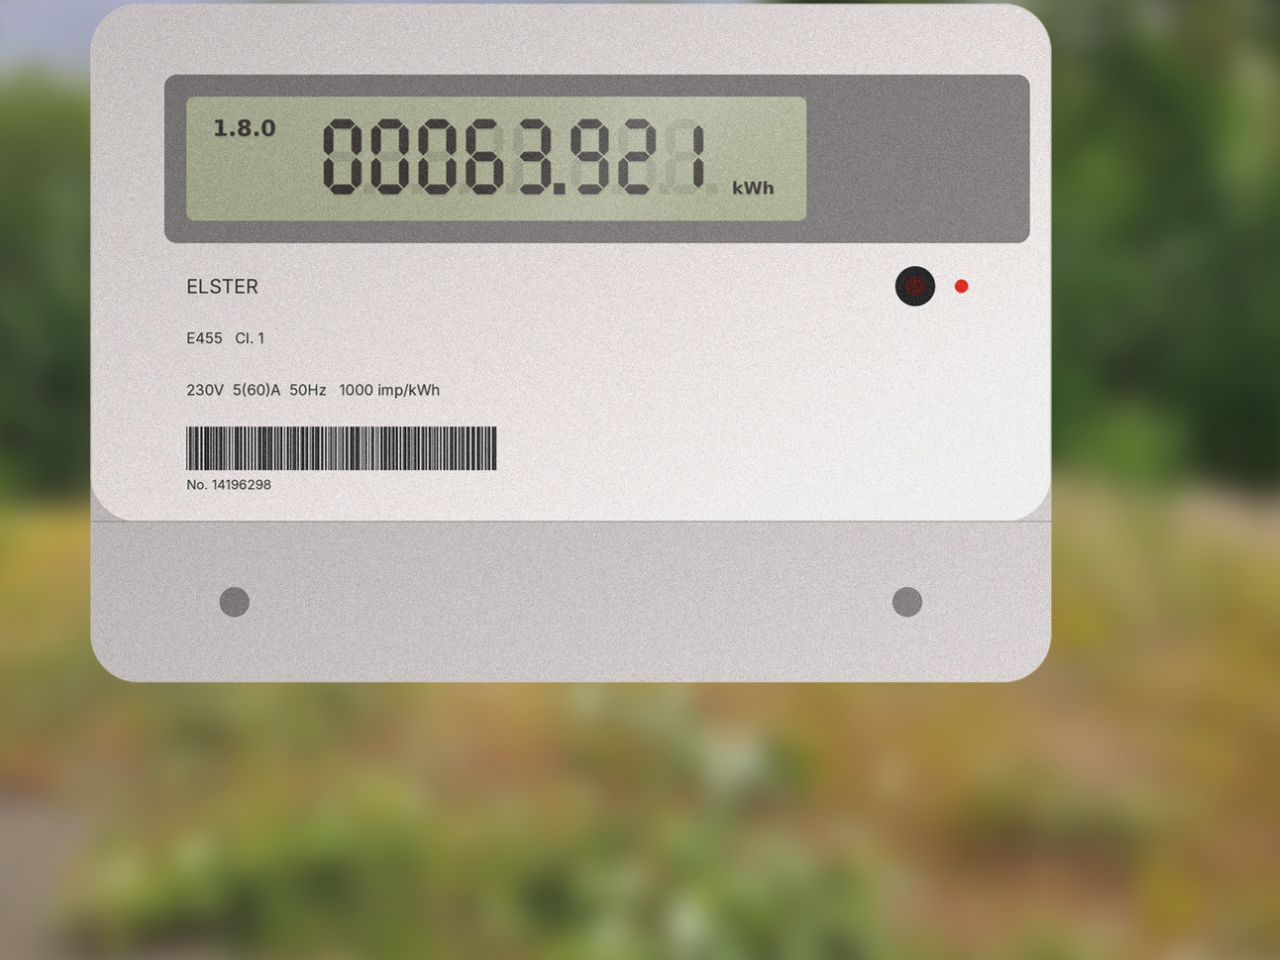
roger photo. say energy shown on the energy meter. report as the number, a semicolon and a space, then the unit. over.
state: 63.921; kWh
